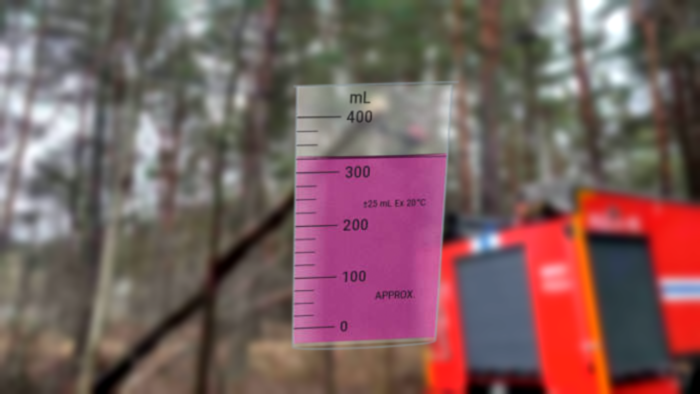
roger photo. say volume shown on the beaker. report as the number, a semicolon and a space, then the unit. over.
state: 325; mL
